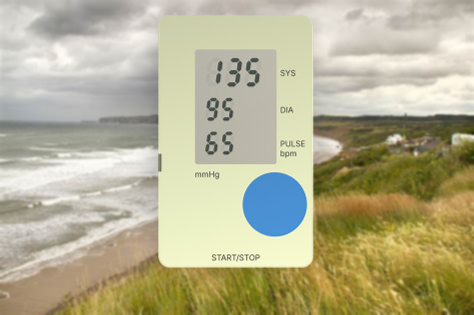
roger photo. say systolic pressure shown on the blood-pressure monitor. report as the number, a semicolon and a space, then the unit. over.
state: 135; mmHg
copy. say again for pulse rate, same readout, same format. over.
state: 65; bpm
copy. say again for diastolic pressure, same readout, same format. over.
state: 95; mmHg
